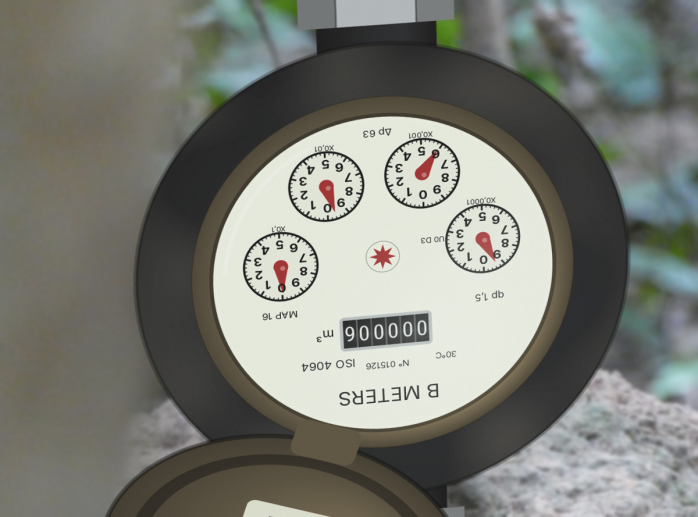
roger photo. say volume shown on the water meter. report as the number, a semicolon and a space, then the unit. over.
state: 5.9959; m³
